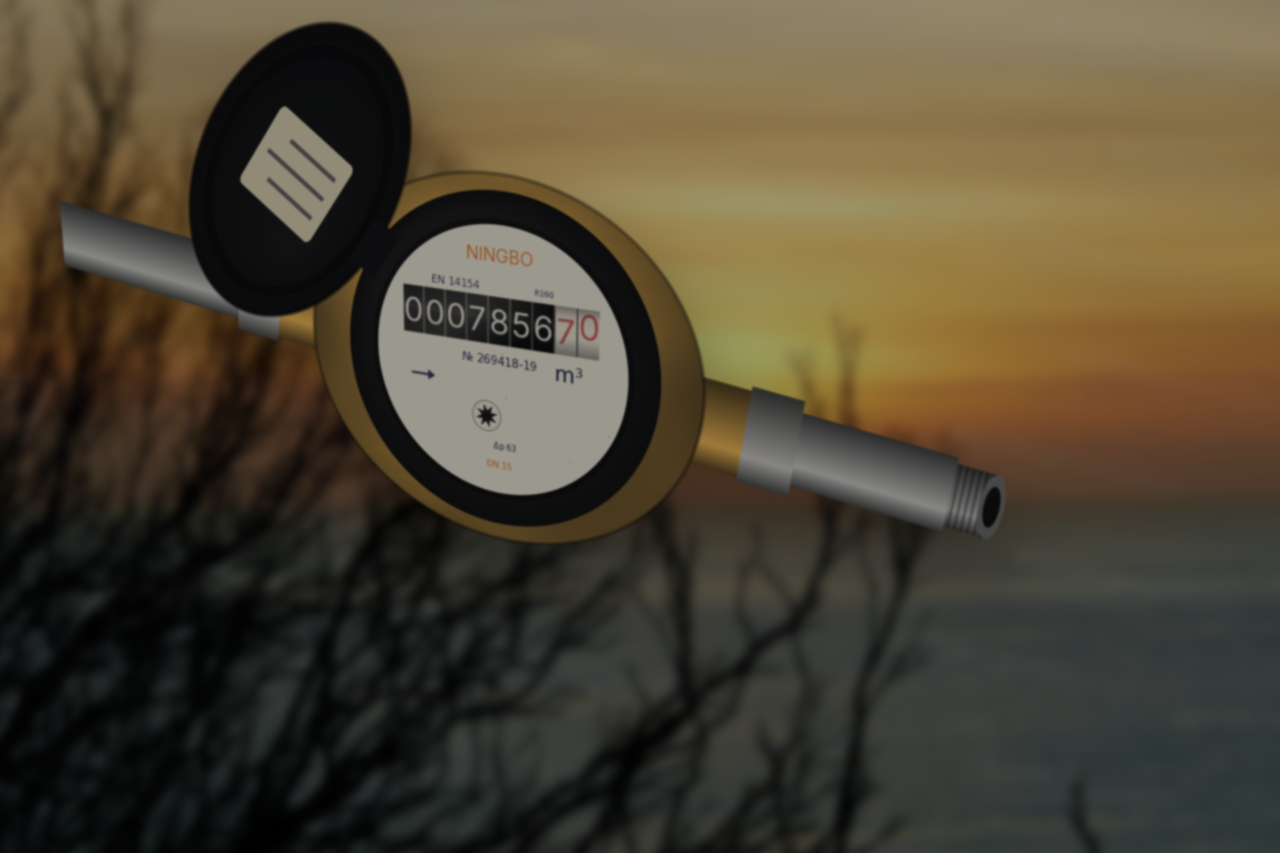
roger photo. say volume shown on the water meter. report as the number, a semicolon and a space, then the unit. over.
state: 7856.70; m³
